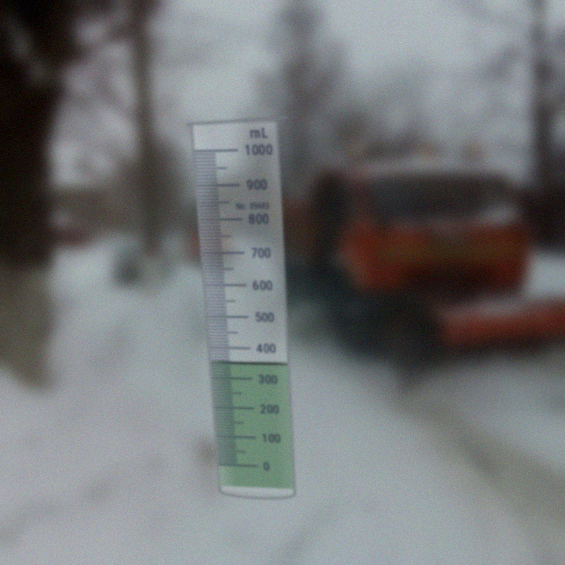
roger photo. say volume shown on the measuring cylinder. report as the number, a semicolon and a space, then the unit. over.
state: 350; mL
